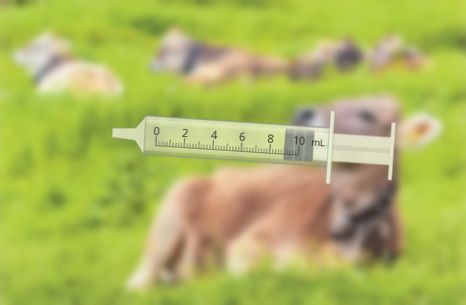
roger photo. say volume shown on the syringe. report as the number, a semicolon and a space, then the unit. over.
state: 9; mL
